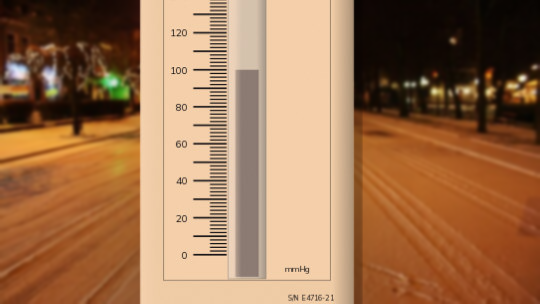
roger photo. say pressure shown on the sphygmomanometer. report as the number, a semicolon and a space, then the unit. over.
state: 100; mmHg
